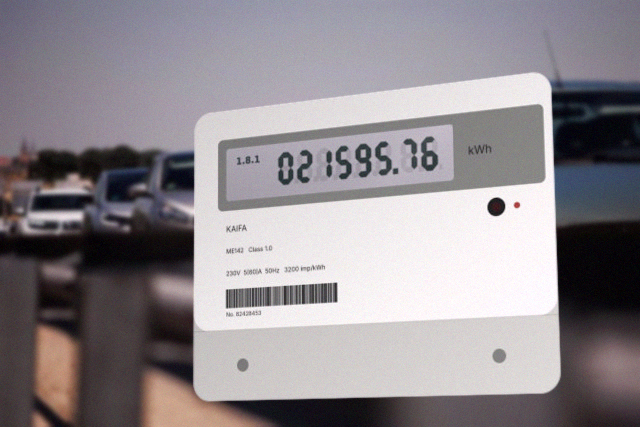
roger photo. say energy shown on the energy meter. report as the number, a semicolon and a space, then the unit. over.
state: 21595.76; kWh
